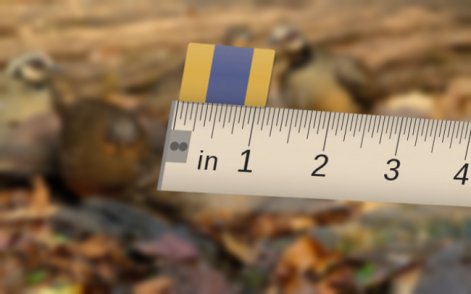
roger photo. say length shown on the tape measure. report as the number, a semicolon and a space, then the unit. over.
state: 1.125; in
